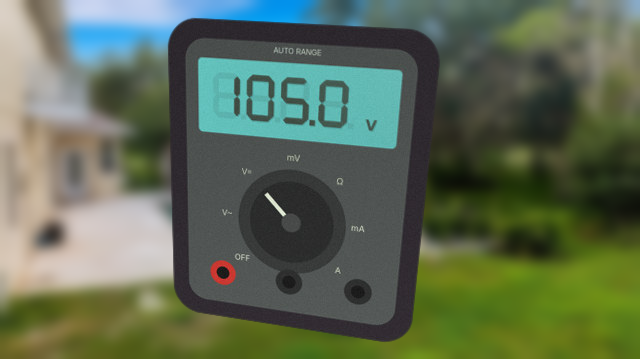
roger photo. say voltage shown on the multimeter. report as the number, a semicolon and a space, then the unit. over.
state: 105.0; V
